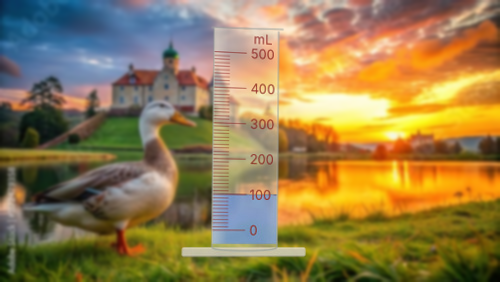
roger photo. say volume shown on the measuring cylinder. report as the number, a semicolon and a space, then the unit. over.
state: 100; mL
